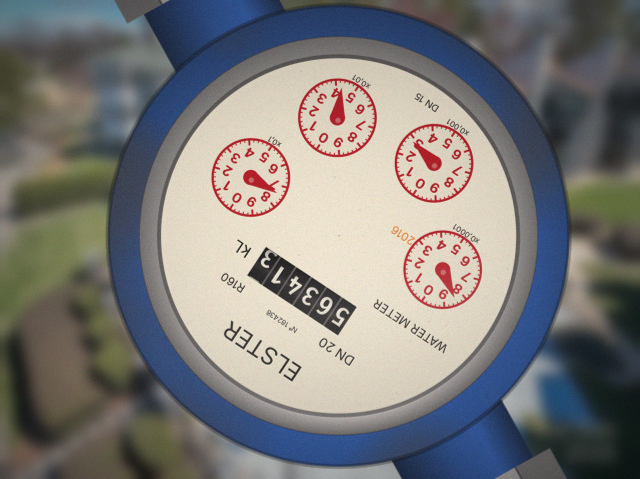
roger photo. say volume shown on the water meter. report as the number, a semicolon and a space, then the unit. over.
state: 563412.7428; kL
